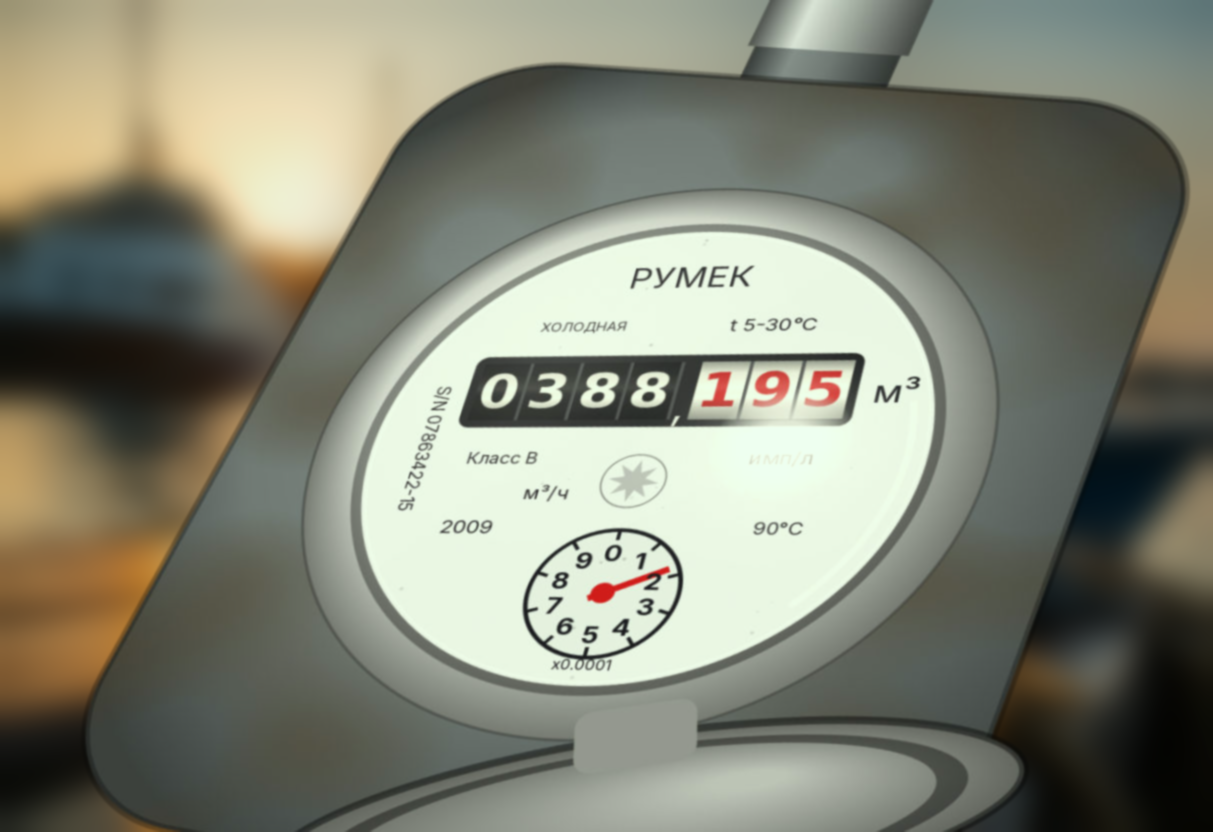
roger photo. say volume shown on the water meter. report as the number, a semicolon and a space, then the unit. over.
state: 388.1951; m³
